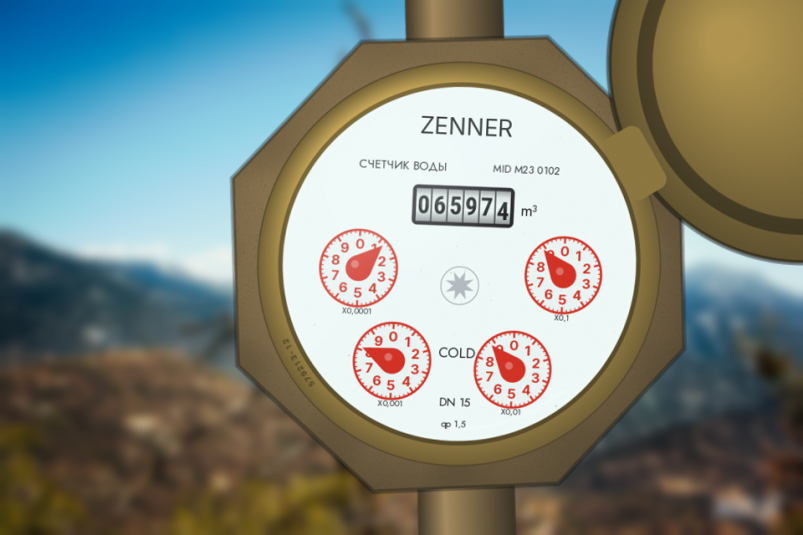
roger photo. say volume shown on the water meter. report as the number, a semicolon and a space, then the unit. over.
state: 65973.8881; m³
